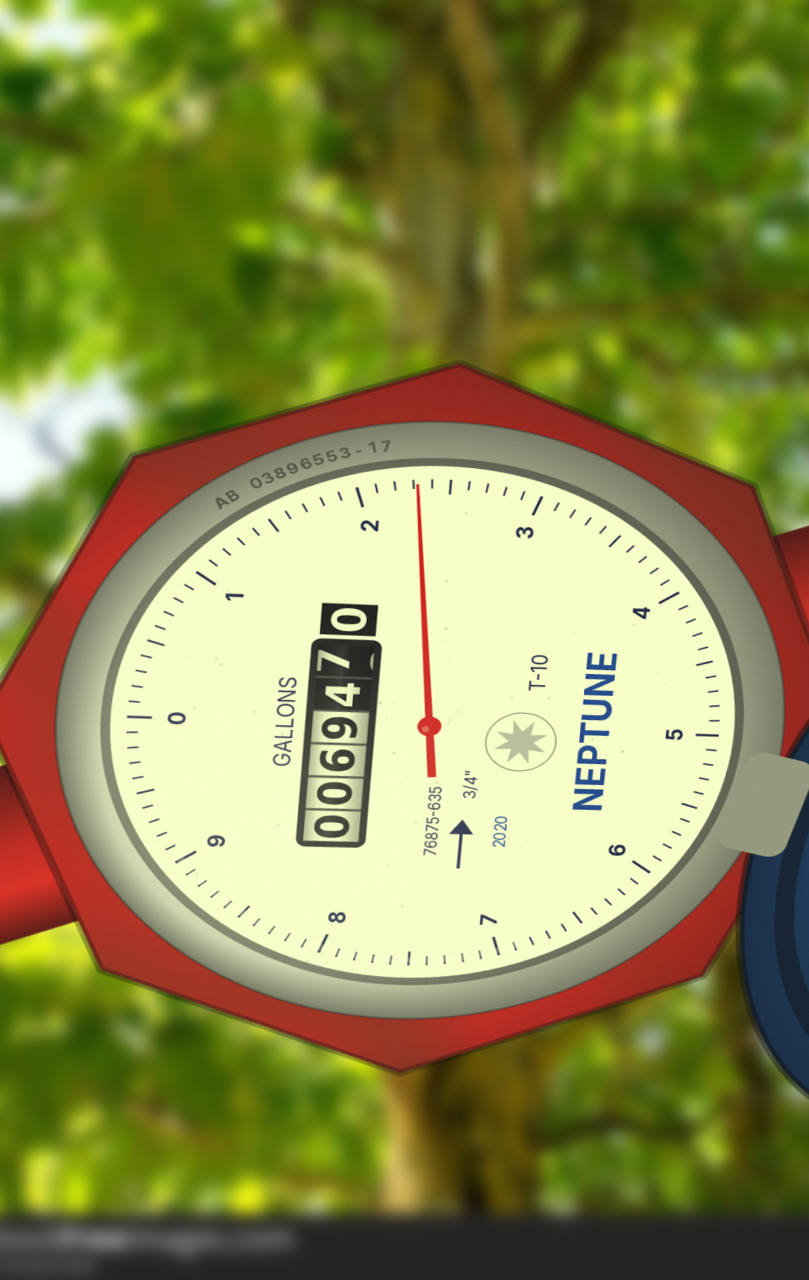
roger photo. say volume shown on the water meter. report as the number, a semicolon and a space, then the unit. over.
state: 69472.3; gal
